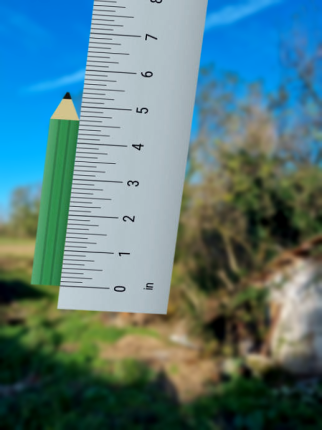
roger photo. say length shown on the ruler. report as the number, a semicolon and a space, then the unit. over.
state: 5.375; in
